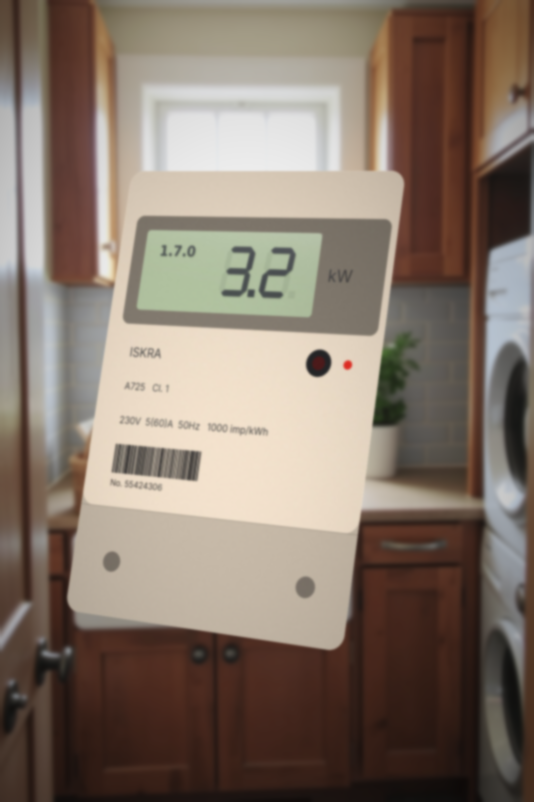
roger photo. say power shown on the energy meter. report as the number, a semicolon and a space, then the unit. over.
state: 3.2; kW
